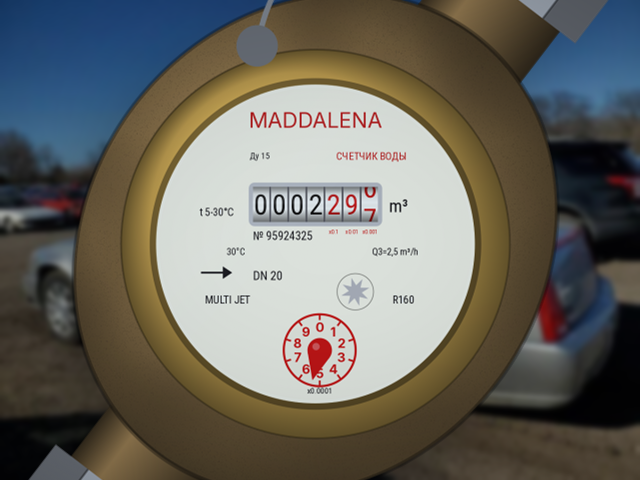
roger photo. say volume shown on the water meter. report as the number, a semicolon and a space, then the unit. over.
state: 2.2965; m³
